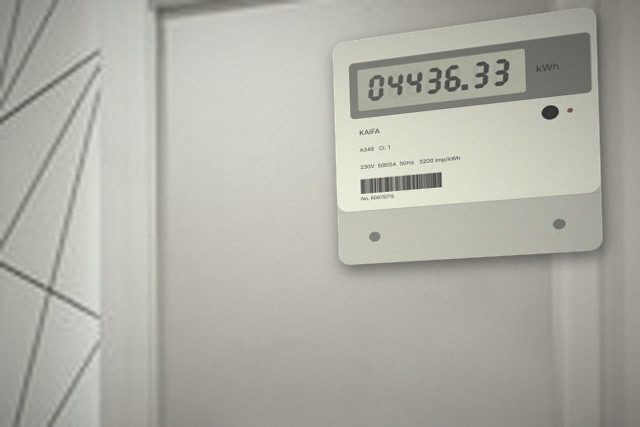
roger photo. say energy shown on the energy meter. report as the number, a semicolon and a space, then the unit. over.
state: 4436.33; kWh
